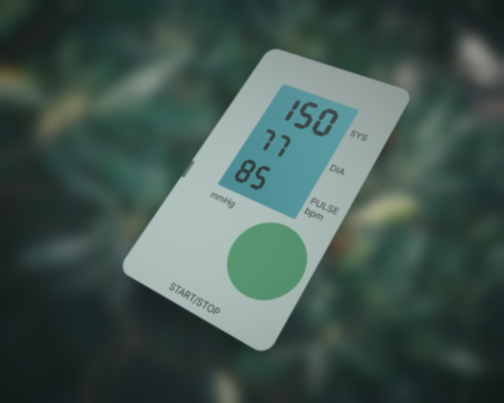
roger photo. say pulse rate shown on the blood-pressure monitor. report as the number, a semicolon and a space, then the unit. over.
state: 85; bpm
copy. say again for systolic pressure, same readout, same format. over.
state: 150; mmHg
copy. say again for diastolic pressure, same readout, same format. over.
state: 77; mmHg
